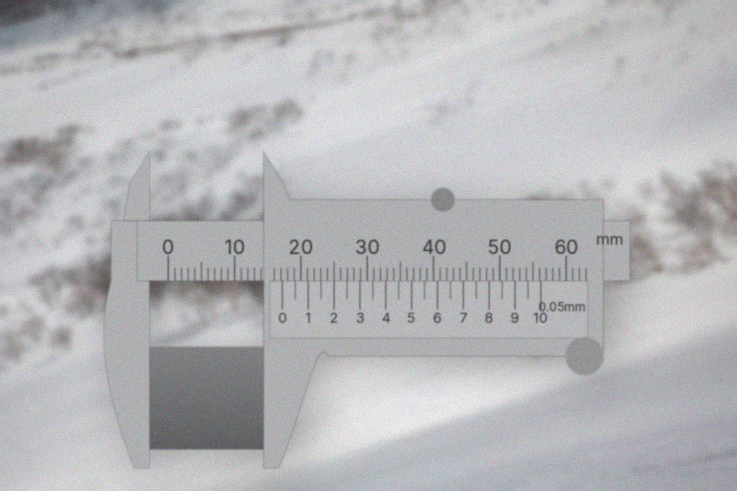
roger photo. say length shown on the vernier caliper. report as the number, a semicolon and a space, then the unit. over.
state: 17.2; mm
